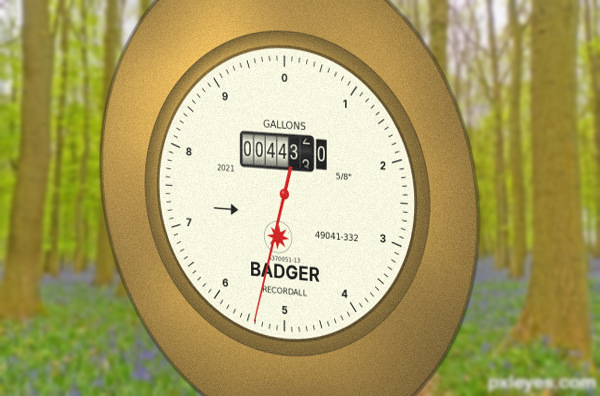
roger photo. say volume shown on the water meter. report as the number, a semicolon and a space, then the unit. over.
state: 44325.4; gal
